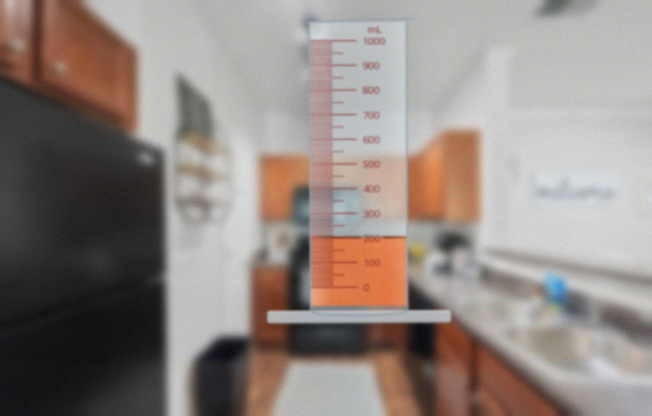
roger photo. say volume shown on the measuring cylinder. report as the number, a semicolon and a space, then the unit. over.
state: 200; mL
